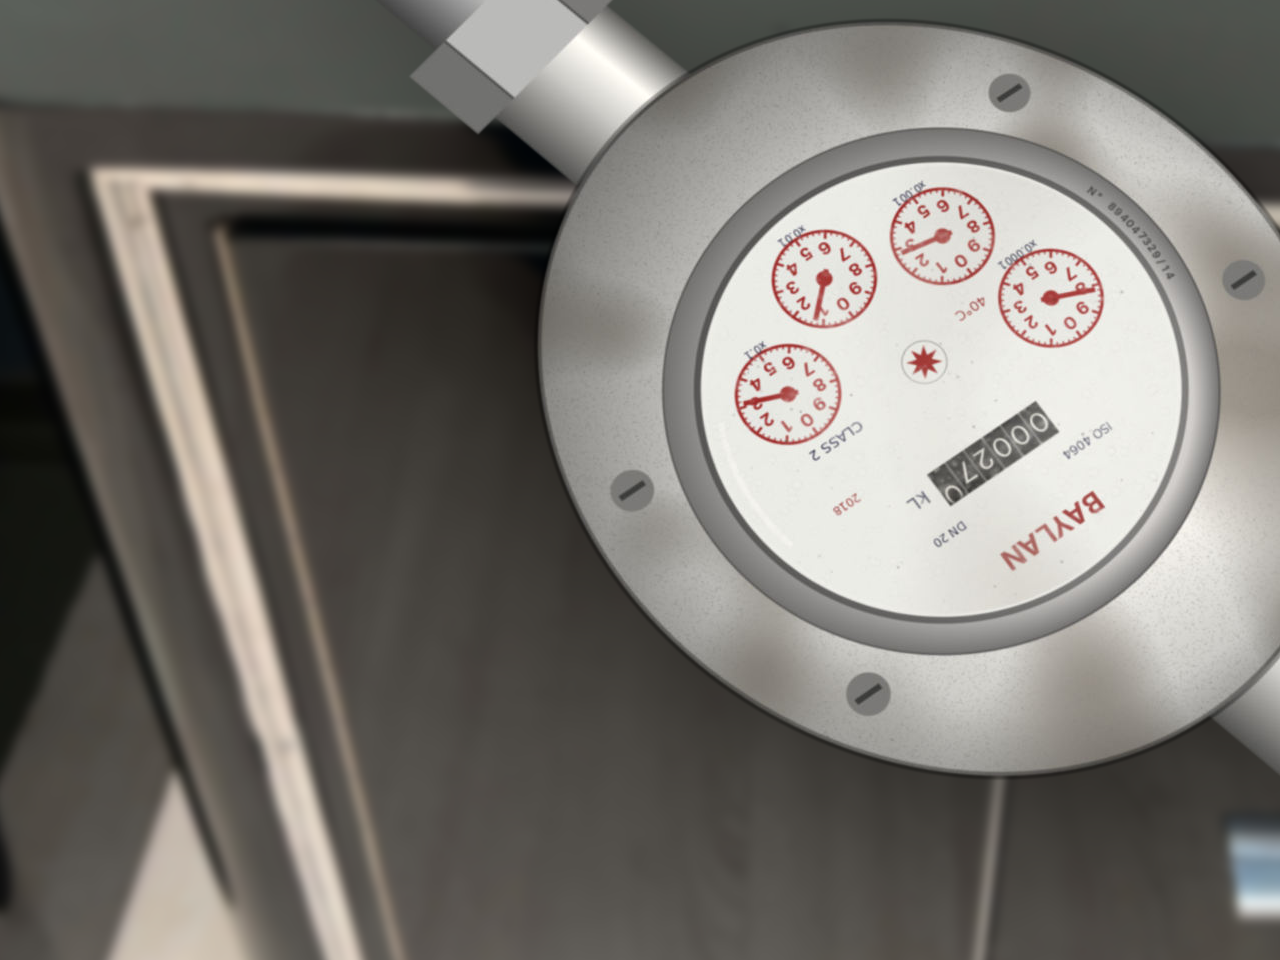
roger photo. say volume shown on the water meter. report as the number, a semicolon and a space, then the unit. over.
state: 270.3128; kL
